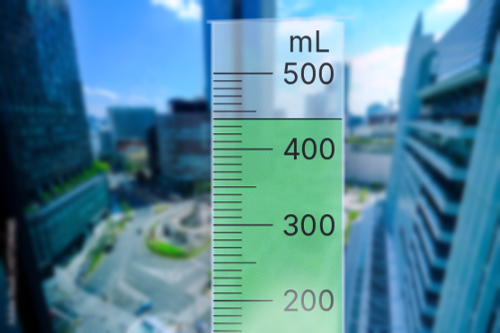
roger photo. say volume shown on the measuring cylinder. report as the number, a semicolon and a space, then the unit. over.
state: 440; mL
